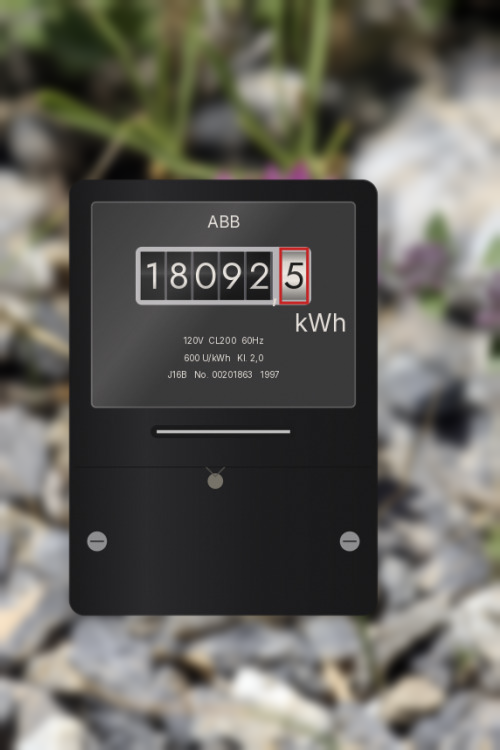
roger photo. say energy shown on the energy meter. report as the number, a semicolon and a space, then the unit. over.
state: 18092.5; kWh
